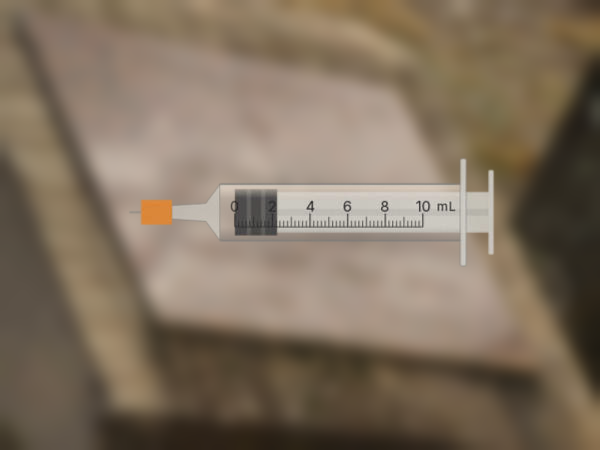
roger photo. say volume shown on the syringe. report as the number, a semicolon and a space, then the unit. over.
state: 0; mL
